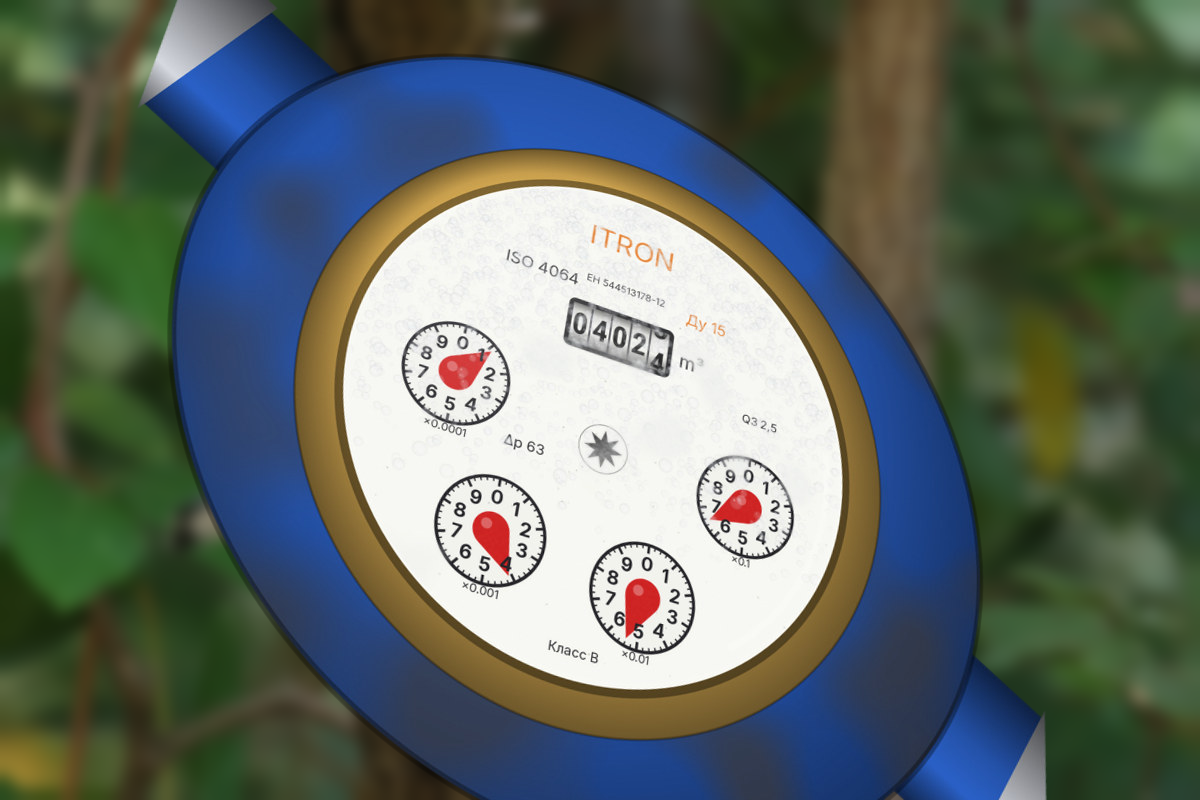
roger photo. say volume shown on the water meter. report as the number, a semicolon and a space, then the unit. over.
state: 4023.6541; m³
